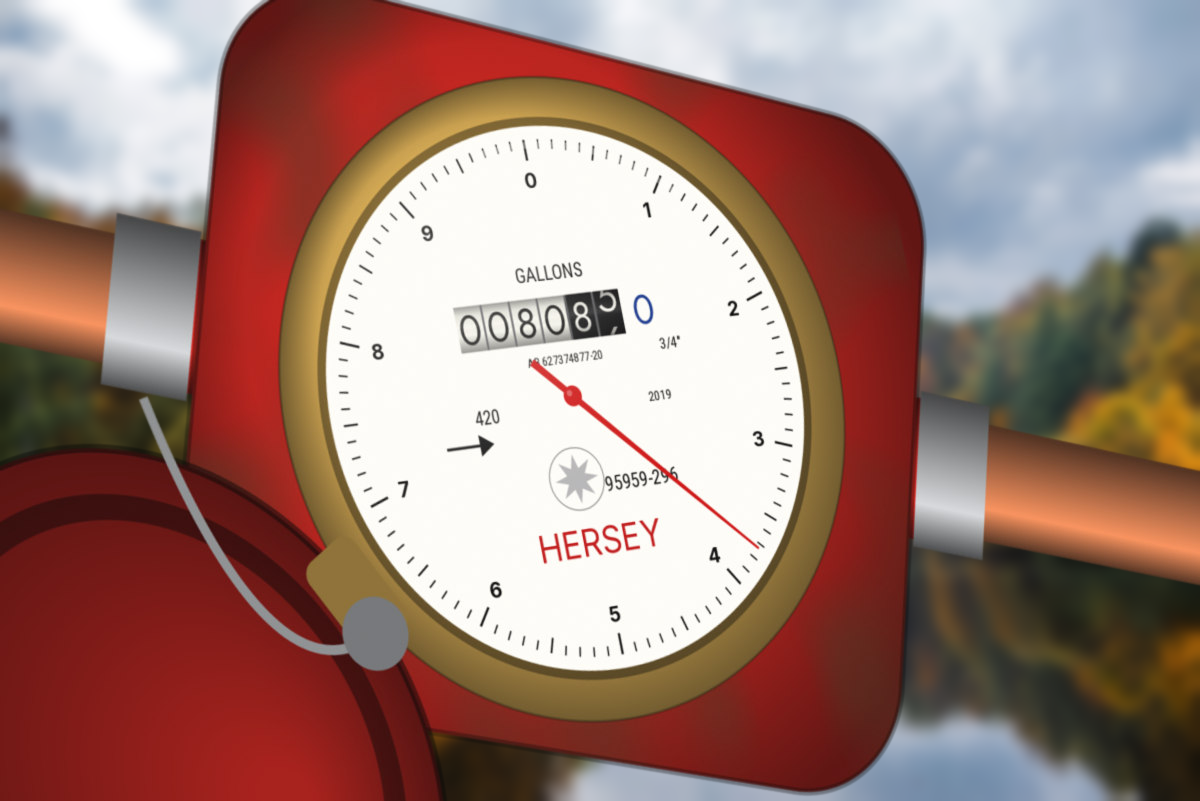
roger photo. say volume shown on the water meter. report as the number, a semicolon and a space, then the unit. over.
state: 80853.7; gal
